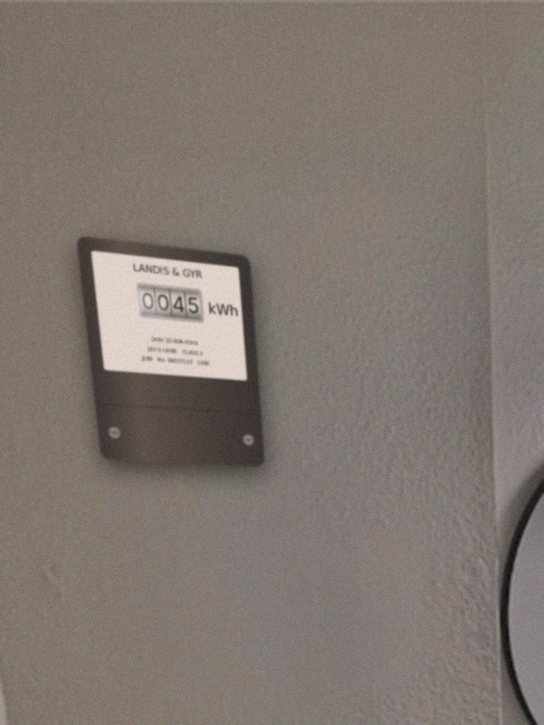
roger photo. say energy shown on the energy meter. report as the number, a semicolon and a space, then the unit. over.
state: 45; kWh
